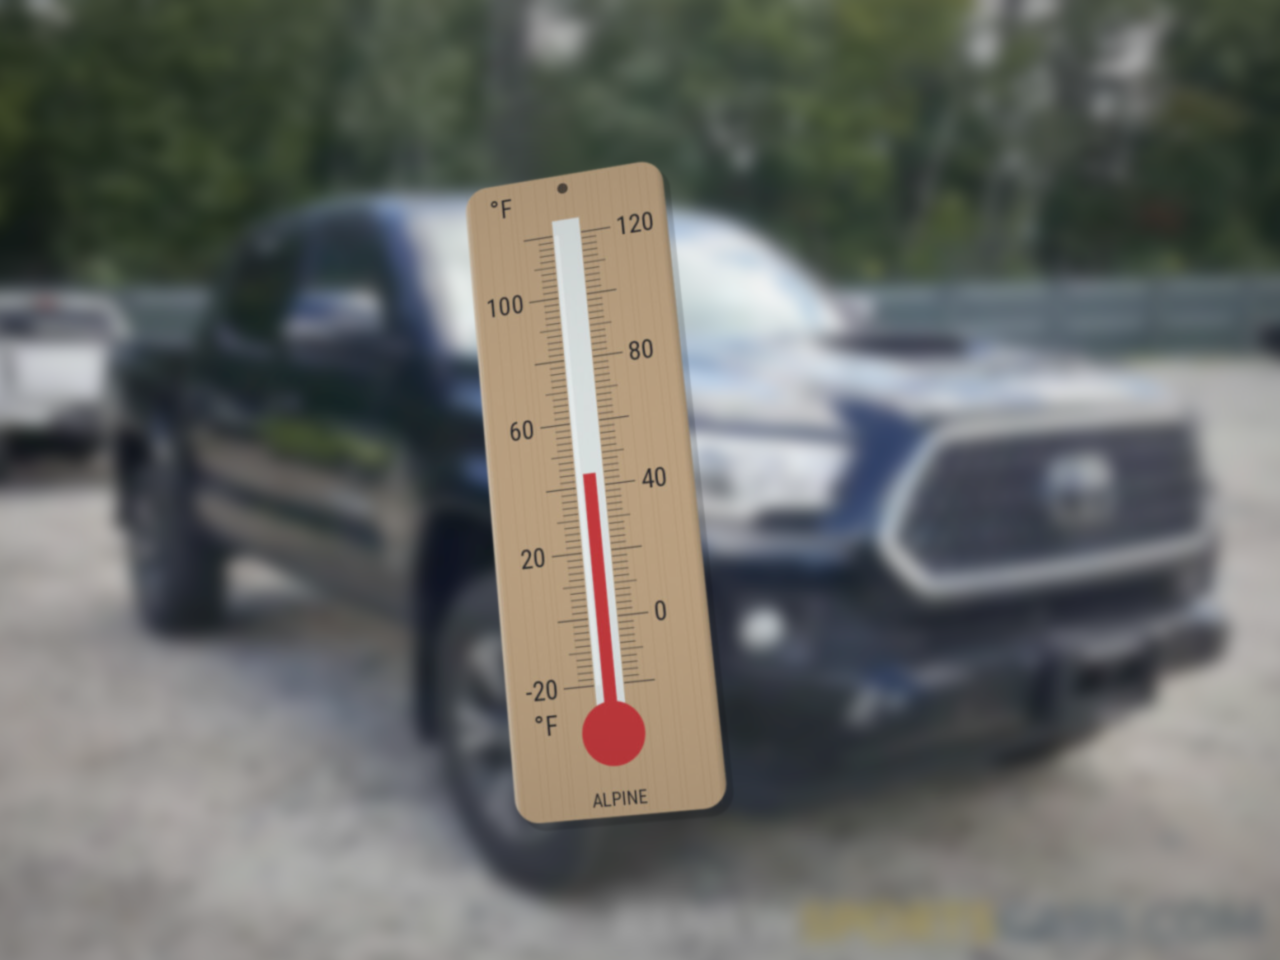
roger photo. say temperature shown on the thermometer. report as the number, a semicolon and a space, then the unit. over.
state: 44; °F
